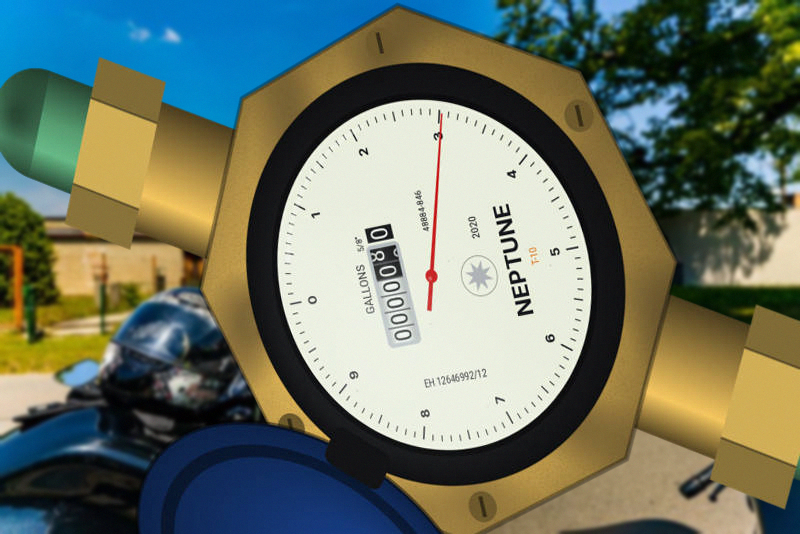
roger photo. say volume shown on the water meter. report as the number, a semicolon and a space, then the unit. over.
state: 83.0; gal
